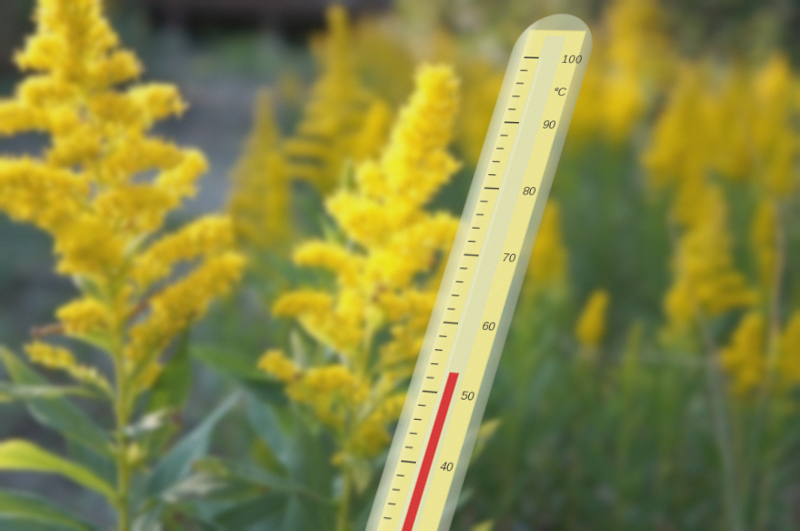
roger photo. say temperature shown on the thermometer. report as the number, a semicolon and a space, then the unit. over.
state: 53; °C
